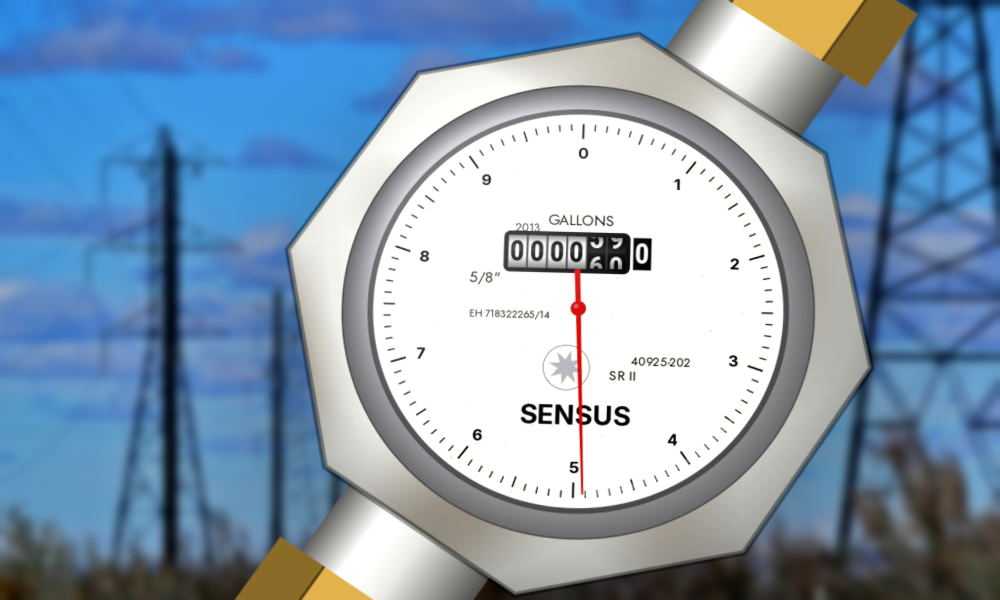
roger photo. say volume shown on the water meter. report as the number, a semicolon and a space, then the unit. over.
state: 594.9; gal
